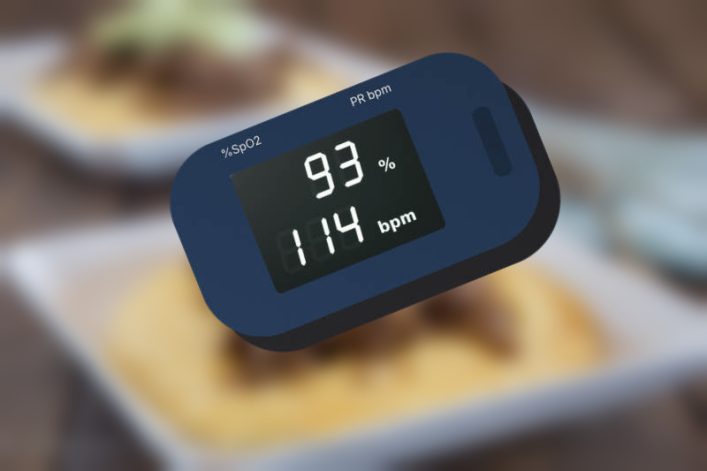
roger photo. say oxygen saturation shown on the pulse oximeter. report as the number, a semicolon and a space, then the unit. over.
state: 93; %
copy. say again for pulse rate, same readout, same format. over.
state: 114; bpm
